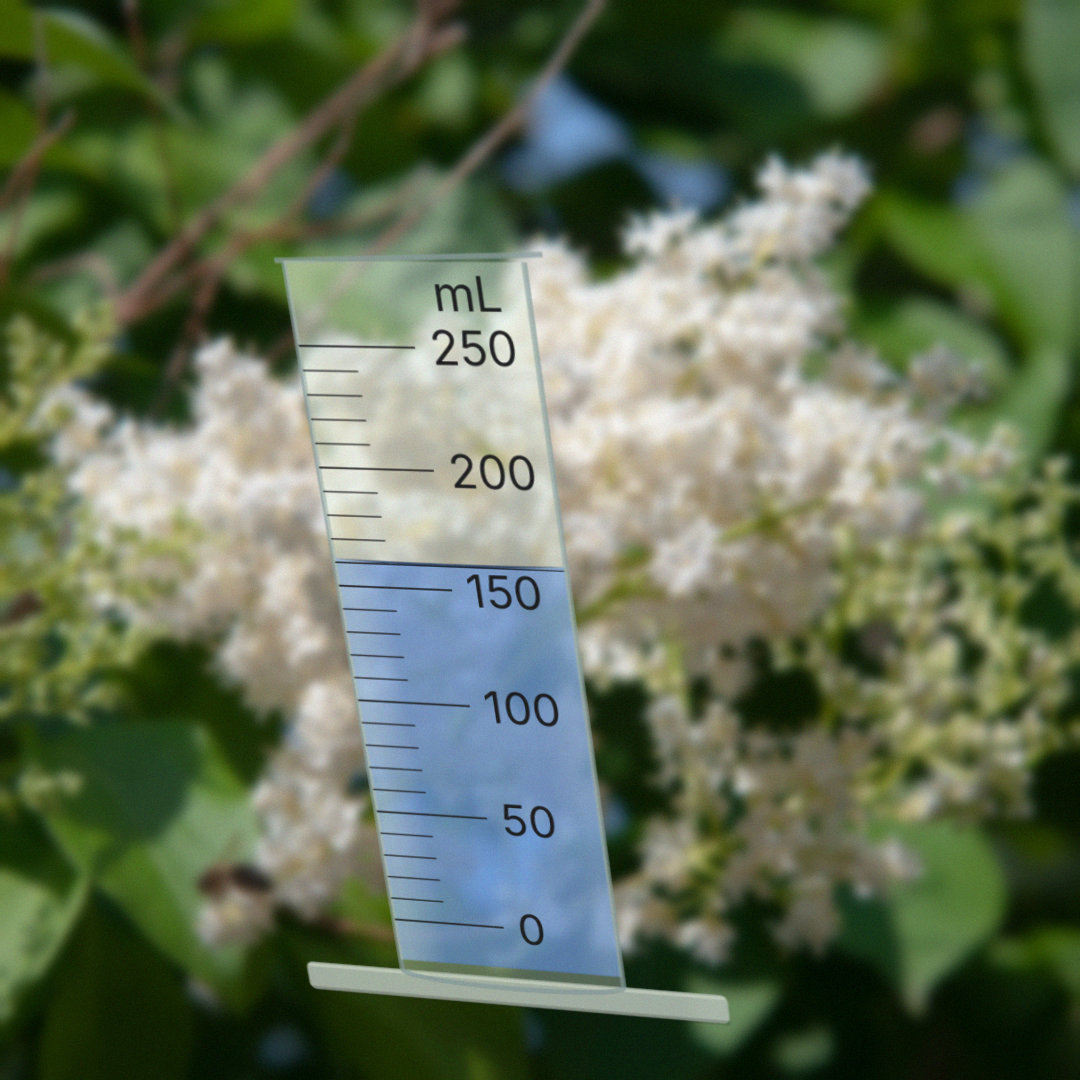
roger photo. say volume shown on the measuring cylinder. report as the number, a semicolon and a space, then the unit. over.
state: 160; mL
